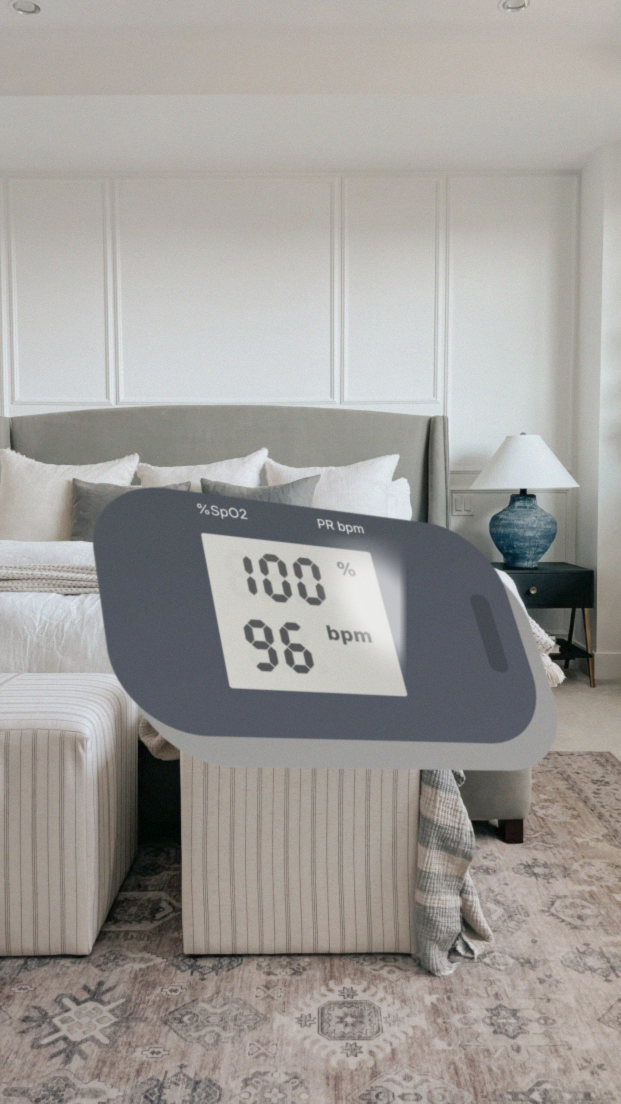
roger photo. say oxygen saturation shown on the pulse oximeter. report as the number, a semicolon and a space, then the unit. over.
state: 100; %
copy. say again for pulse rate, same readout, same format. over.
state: 96; bpm
